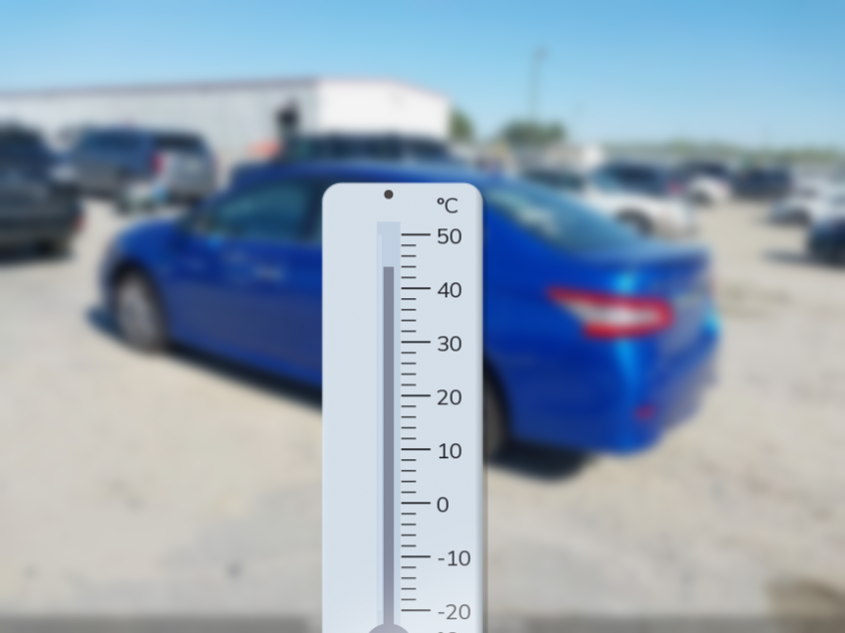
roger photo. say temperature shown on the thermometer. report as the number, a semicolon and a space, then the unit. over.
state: 44; °C
